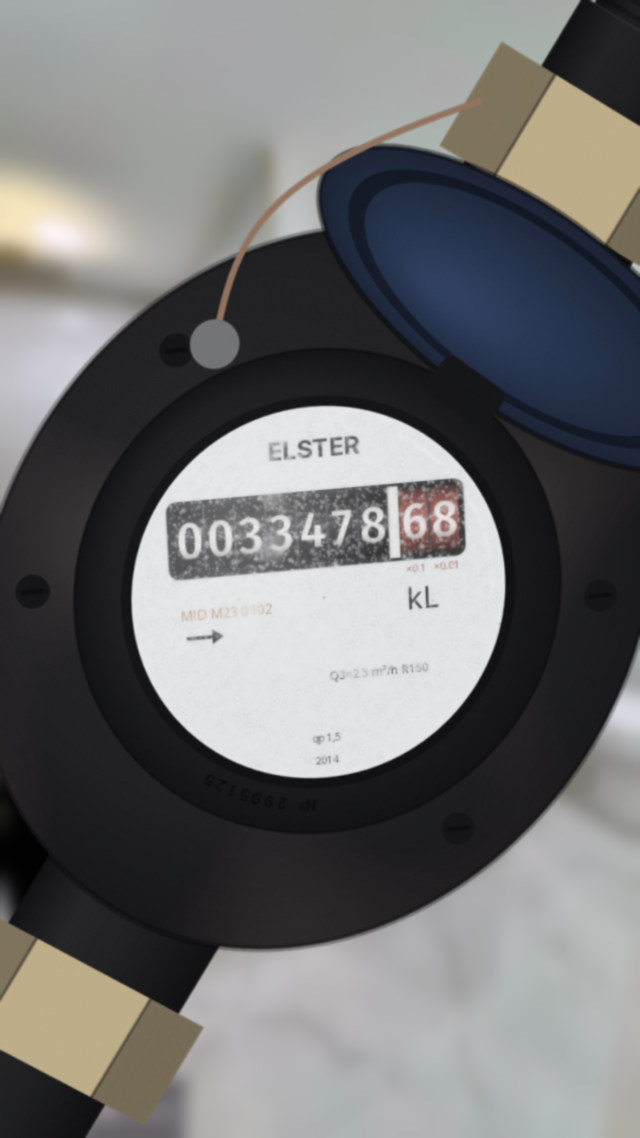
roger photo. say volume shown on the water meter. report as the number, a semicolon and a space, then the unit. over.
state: 33478.68; kL
